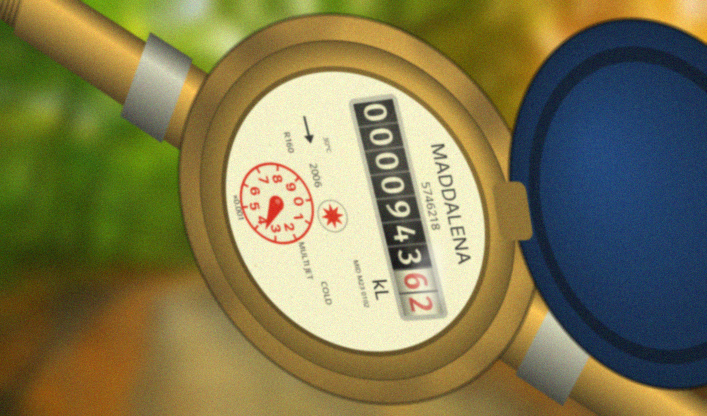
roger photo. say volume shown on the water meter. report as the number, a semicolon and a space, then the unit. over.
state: 943.623; kL
